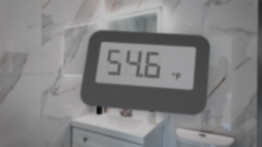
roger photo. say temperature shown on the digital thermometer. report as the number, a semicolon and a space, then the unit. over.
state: 54.6; °F
